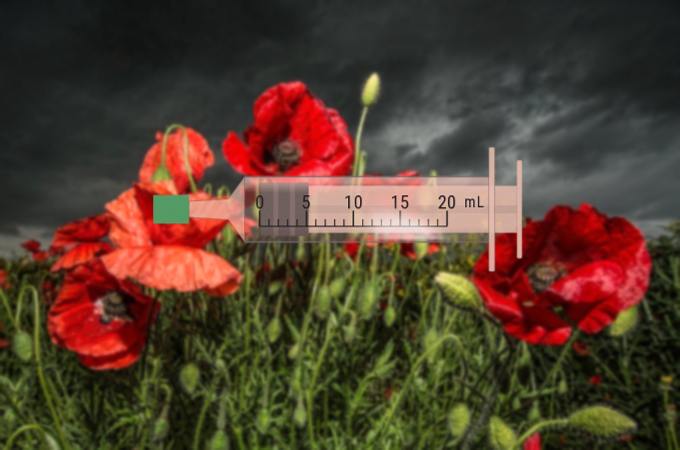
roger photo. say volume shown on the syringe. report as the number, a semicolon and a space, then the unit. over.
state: 0; mL
